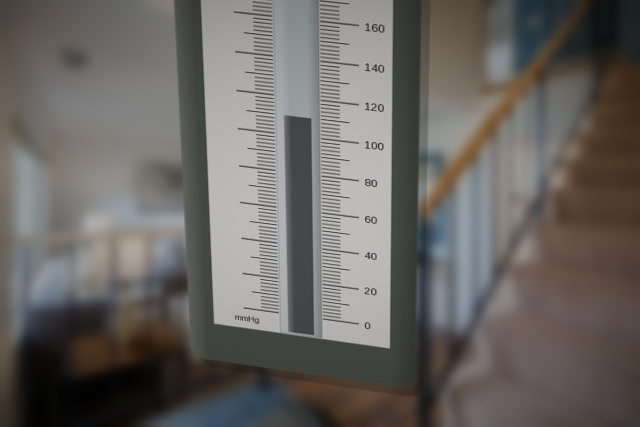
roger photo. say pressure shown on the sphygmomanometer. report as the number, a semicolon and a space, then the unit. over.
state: 110; mmHg
